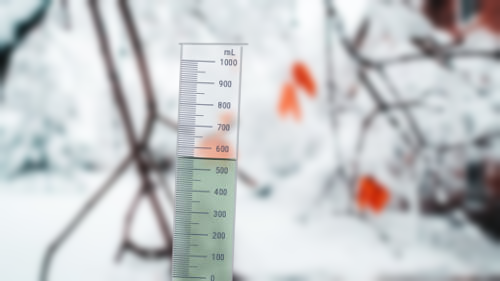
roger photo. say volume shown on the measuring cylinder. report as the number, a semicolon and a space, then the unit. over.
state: 550; mL
